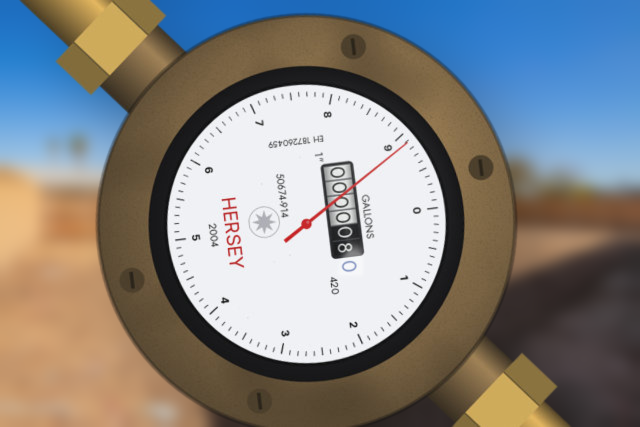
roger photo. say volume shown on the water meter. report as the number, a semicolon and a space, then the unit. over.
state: 79.1; gal
